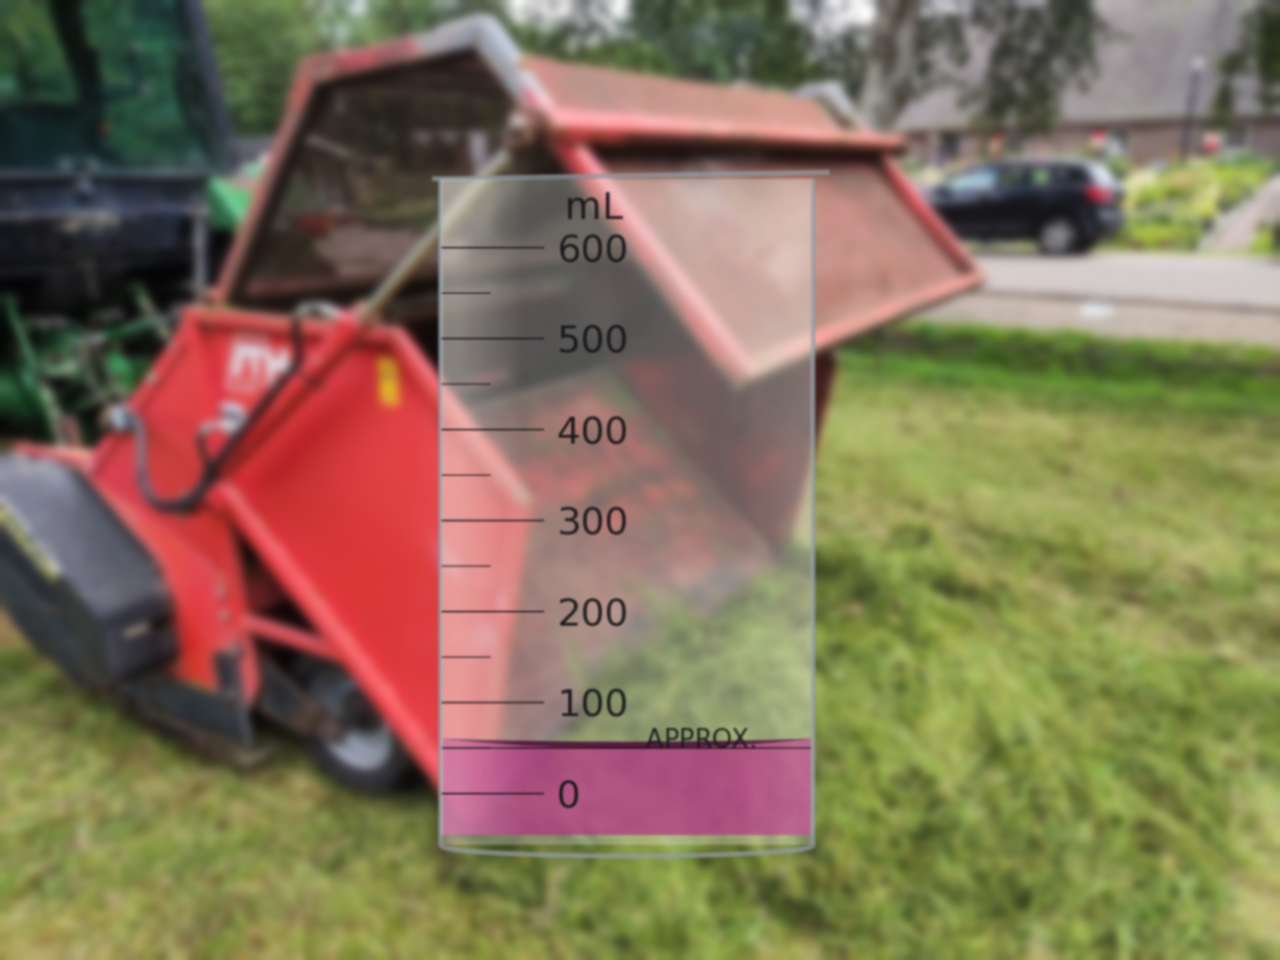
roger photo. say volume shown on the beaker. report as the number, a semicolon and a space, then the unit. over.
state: 50; mL
